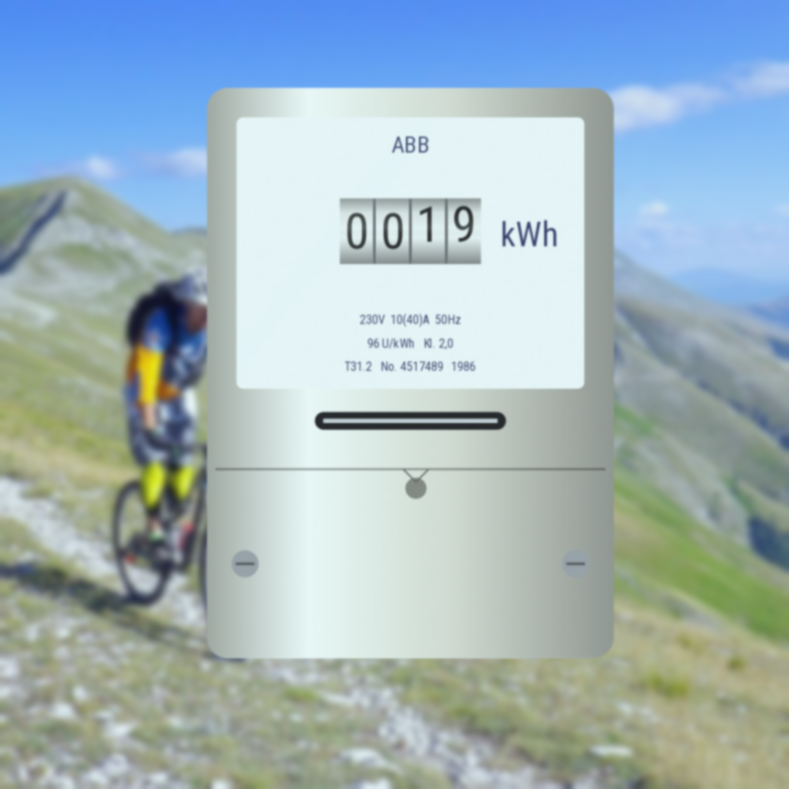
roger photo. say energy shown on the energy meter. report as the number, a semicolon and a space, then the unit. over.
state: 19; kWh
